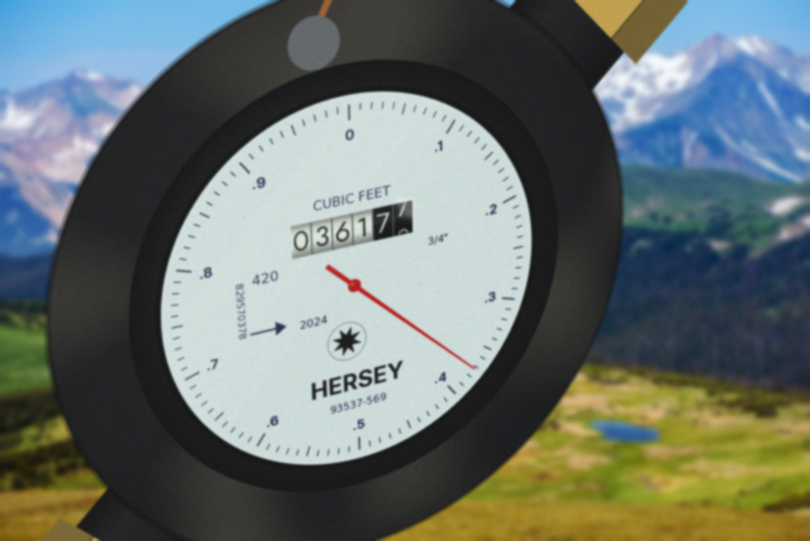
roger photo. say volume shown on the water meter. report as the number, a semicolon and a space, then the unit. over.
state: 36177.37; ft³
